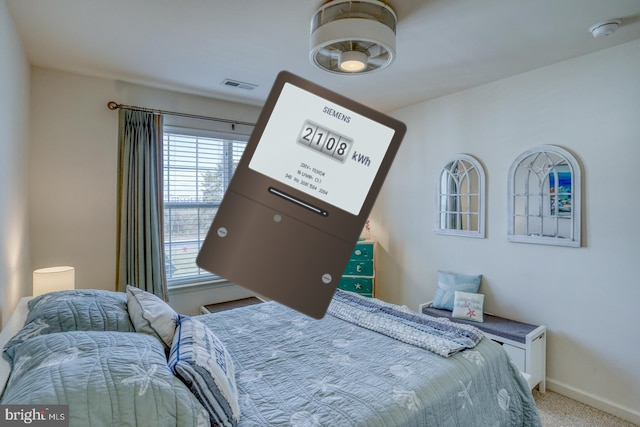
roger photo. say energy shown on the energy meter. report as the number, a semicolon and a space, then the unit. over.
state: 2108; kWh
